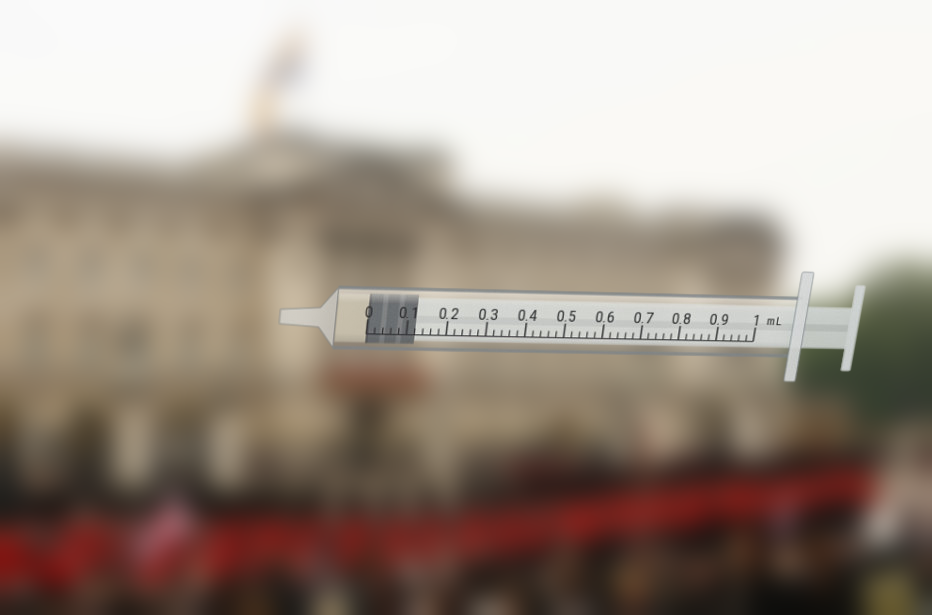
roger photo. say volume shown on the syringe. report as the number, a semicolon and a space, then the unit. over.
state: 0; mL
